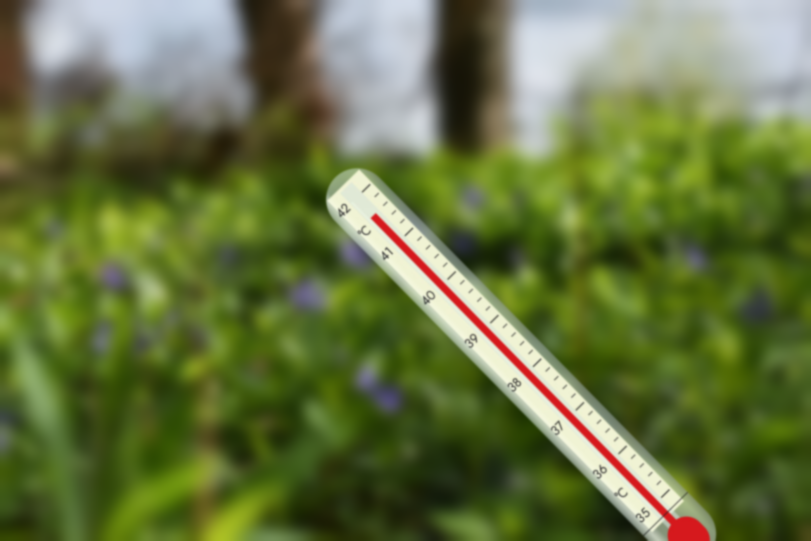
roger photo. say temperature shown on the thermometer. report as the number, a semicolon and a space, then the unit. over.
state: 41.6; °C
